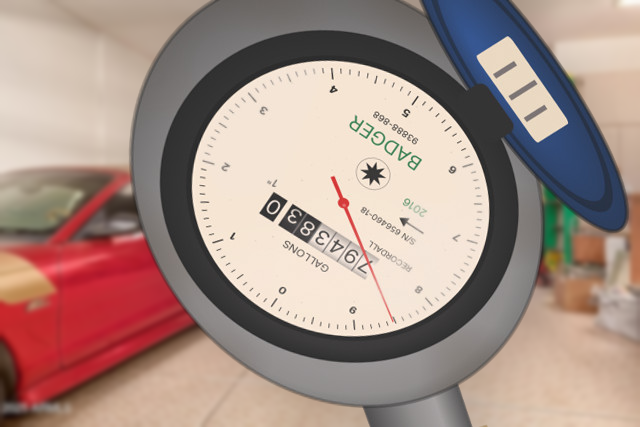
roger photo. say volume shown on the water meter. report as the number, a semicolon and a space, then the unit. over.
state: 7943828.5; gal
